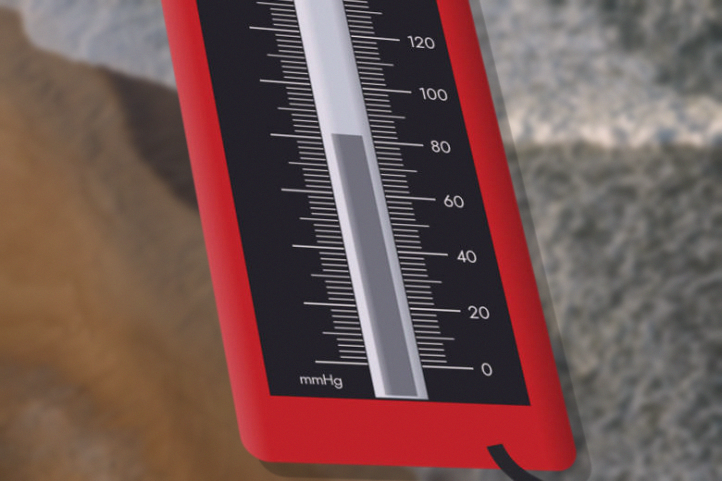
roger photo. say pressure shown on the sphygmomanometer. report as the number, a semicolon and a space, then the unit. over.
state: 82; mmHg
